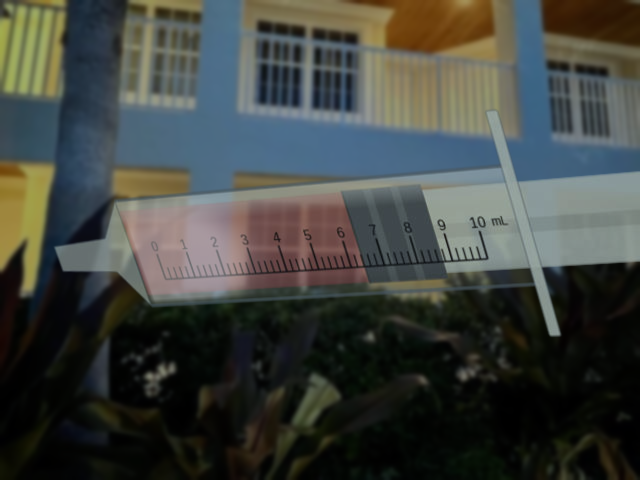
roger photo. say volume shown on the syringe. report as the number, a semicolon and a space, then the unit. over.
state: 6.4; mL
